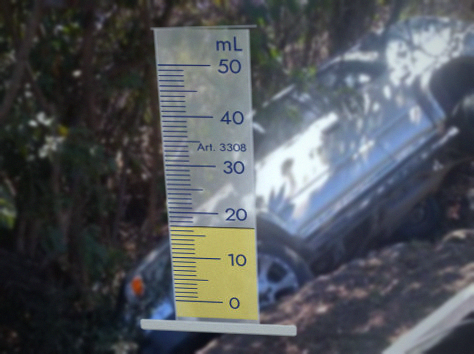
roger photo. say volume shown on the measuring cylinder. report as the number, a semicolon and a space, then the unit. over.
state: 17; mL
